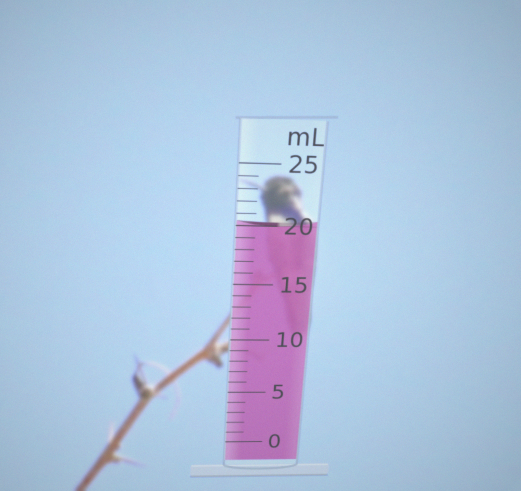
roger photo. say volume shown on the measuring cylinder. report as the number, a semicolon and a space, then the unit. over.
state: 20; mL
